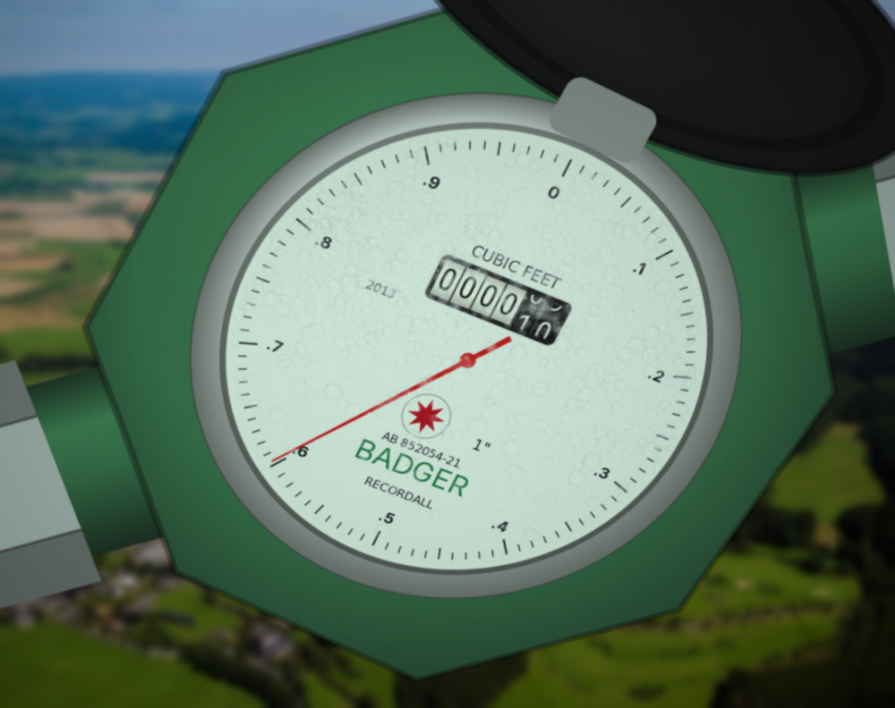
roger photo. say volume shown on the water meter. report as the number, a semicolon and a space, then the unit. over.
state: 9.60; ft³
